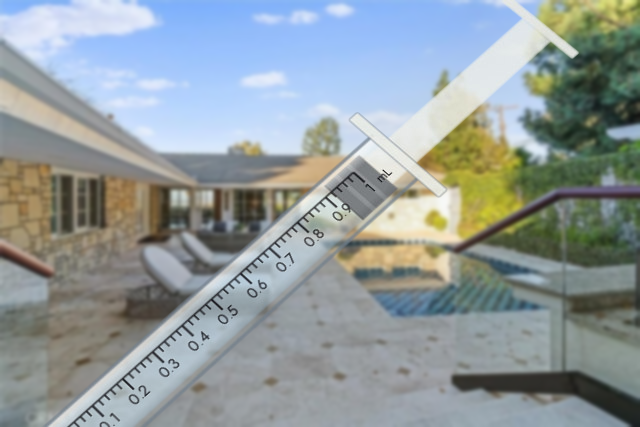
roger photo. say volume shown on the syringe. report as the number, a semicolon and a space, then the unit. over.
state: 0.92; mL
